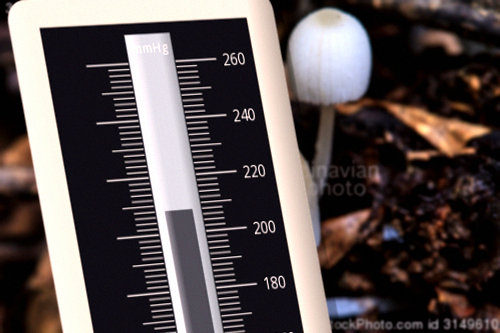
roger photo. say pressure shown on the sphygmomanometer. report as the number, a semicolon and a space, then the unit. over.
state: 208; mmHg
